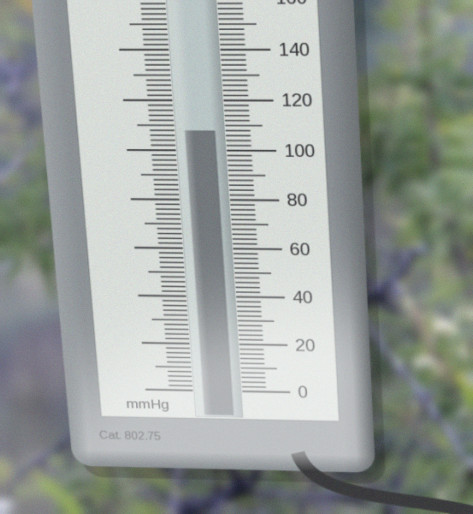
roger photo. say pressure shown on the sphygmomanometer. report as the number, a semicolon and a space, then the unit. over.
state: 108; mmHg
